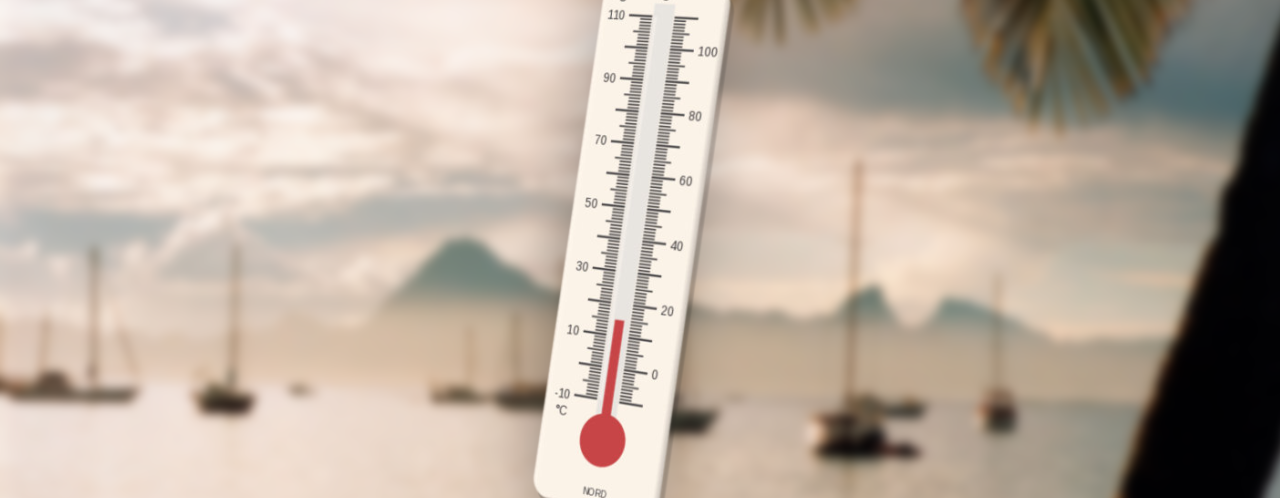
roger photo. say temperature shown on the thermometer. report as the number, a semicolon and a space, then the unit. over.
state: 15; °C
